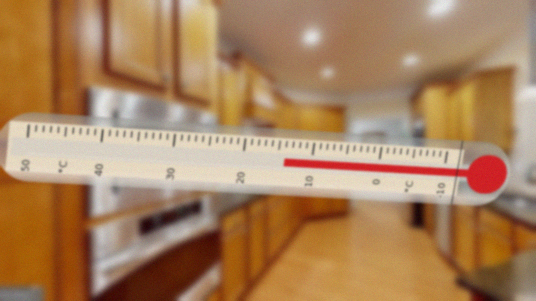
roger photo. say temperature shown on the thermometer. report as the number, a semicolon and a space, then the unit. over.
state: 14; °C
